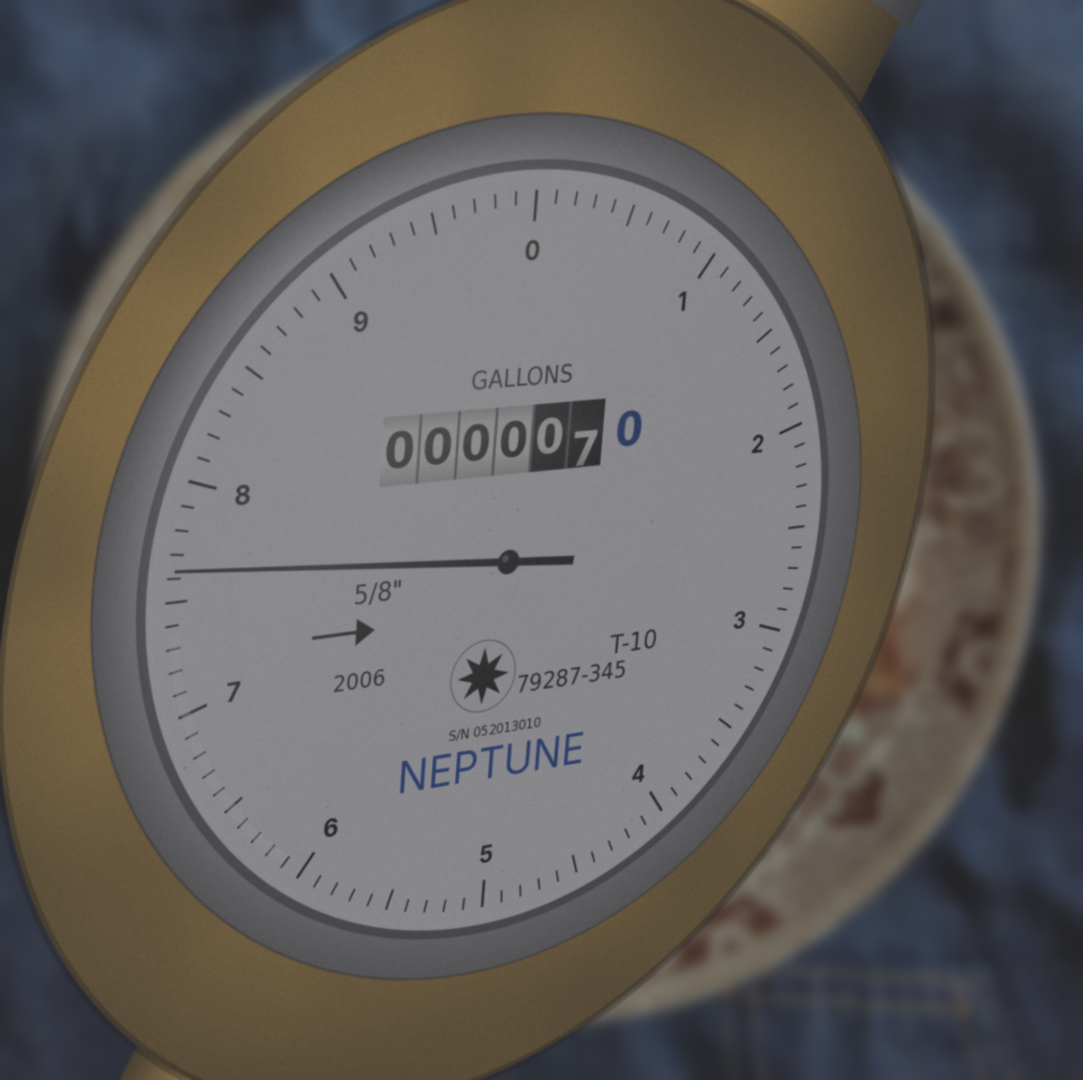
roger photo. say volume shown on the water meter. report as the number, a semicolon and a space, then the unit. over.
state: 67.6; gal
